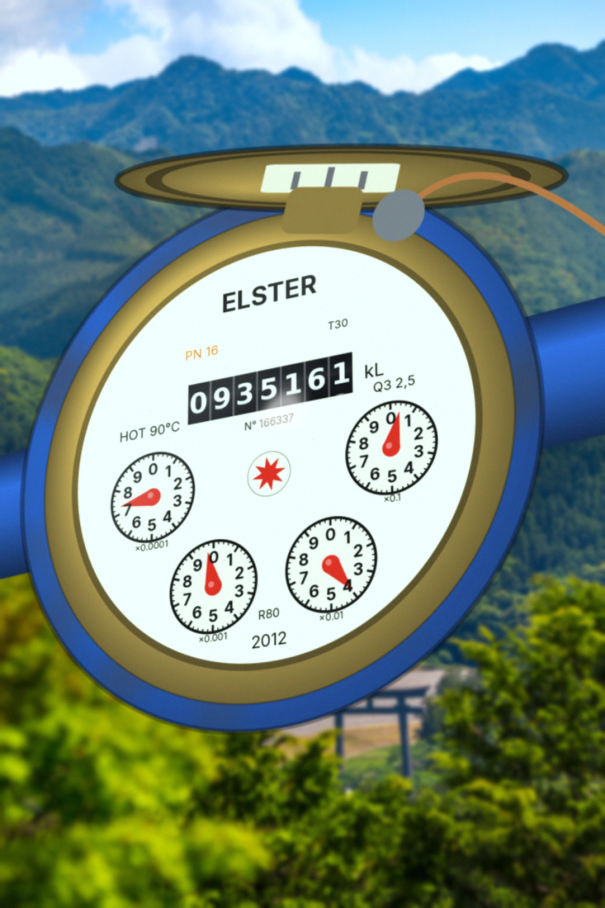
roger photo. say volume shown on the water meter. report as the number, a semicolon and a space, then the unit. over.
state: 935161.0397; kL
